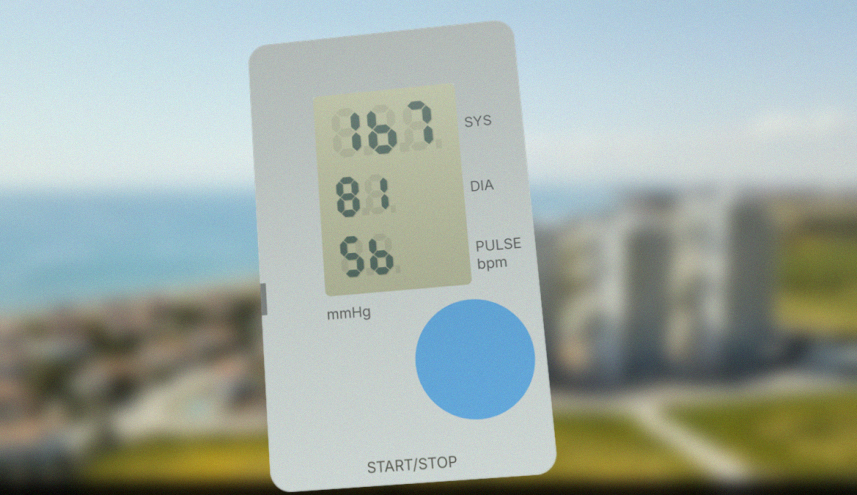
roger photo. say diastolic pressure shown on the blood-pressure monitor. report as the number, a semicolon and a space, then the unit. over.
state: 81; mmHg
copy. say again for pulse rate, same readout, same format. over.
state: 56; bpm
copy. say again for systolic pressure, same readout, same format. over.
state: 167; mmHg
